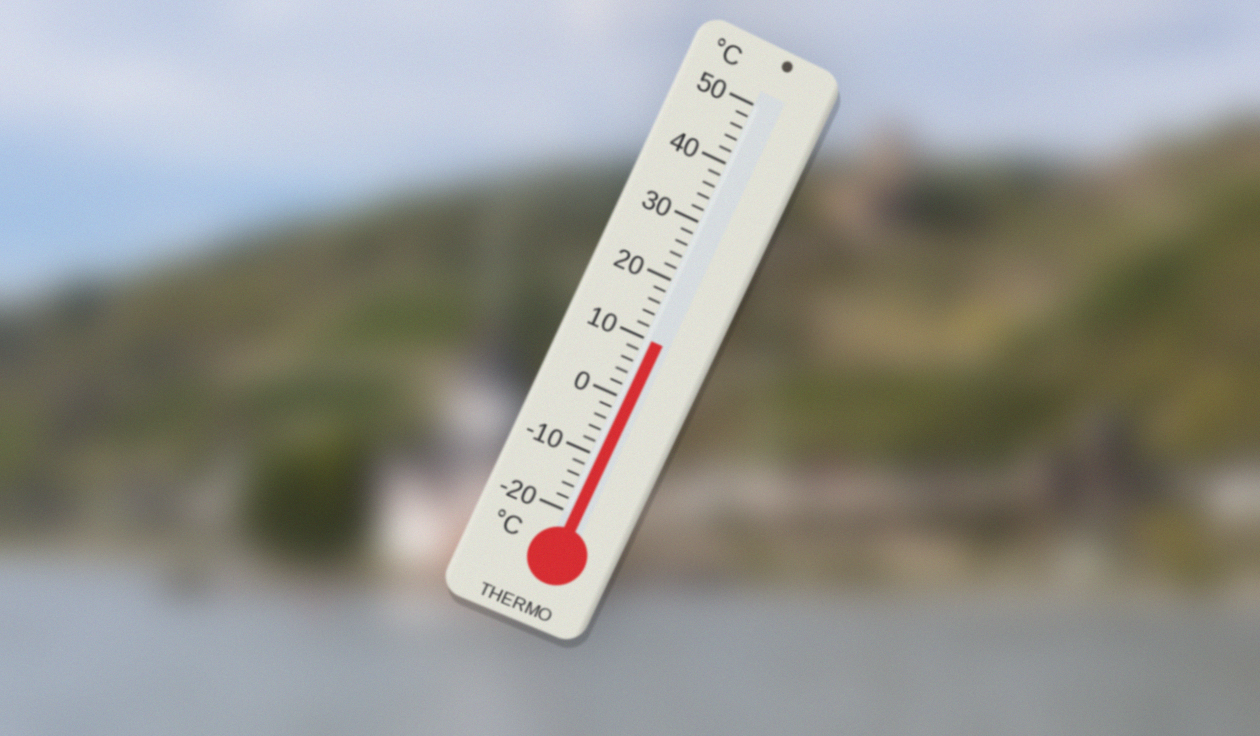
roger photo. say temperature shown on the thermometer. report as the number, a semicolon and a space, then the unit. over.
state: 10; °C
